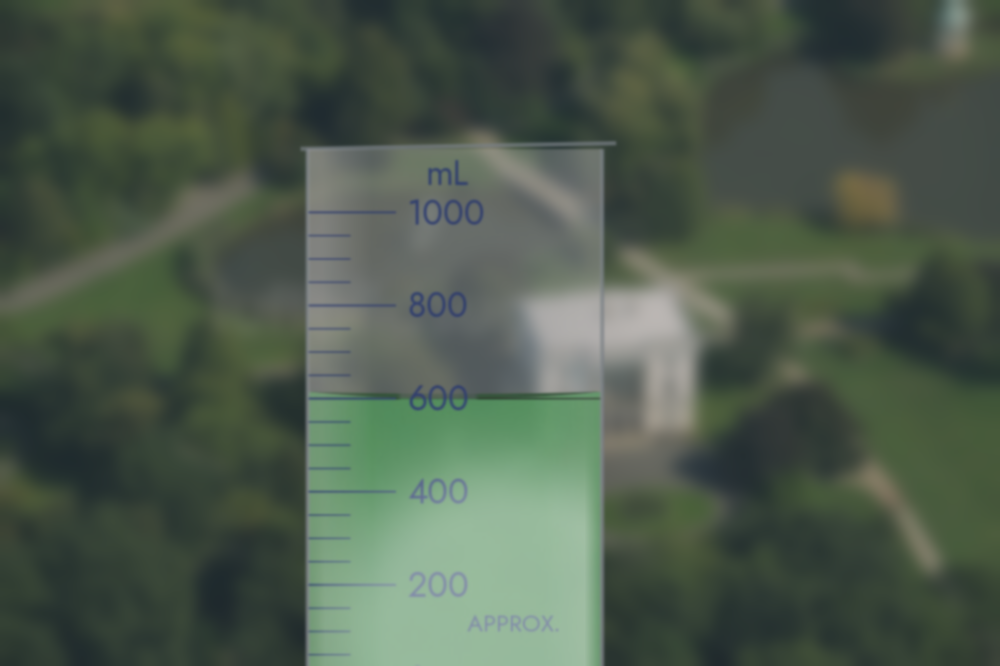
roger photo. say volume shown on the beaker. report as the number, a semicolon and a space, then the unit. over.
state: 600; mL
